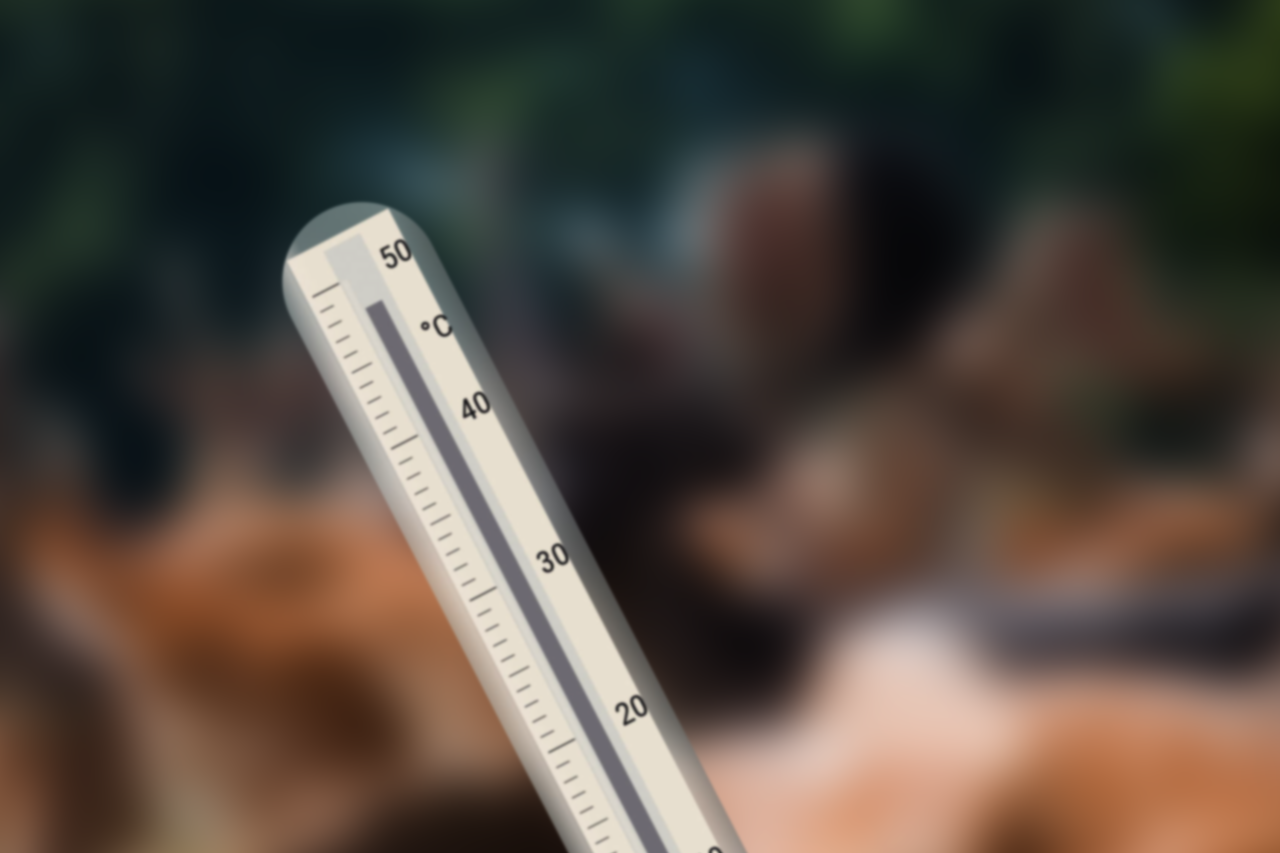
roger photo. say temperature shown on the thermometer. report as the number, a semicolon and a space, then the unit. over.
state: 48; °C
